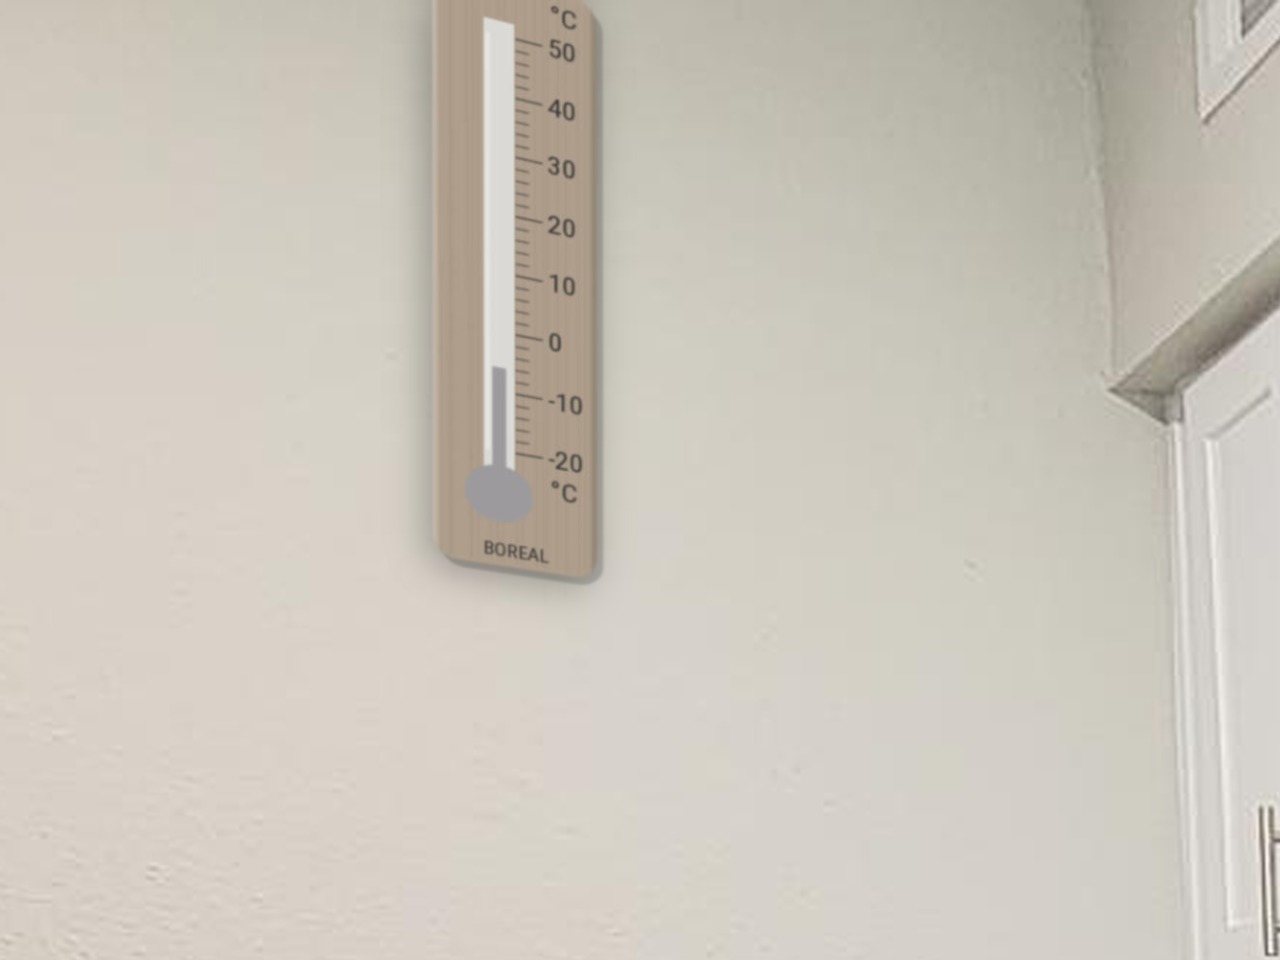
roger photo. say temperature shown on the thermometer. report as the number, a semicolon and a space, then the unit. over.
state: -6; °C
